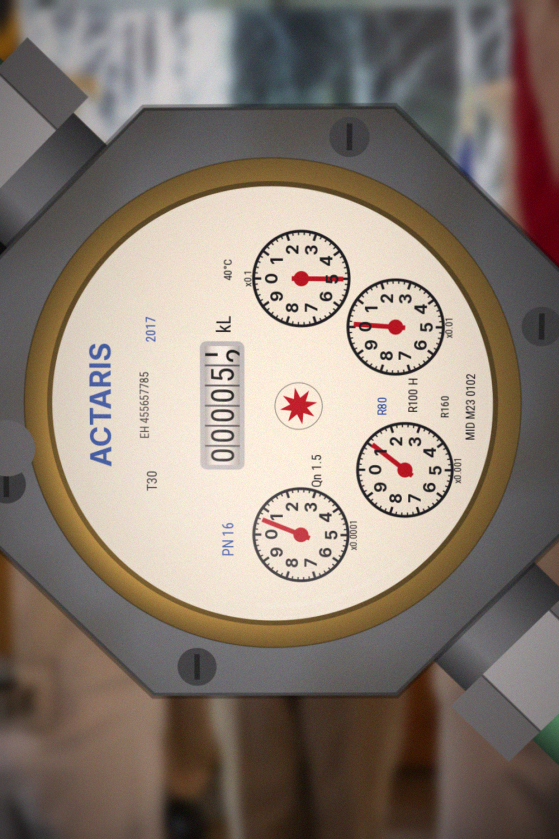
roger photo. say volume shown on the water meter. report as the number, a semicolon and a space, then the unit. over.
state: 51.5010; kL
